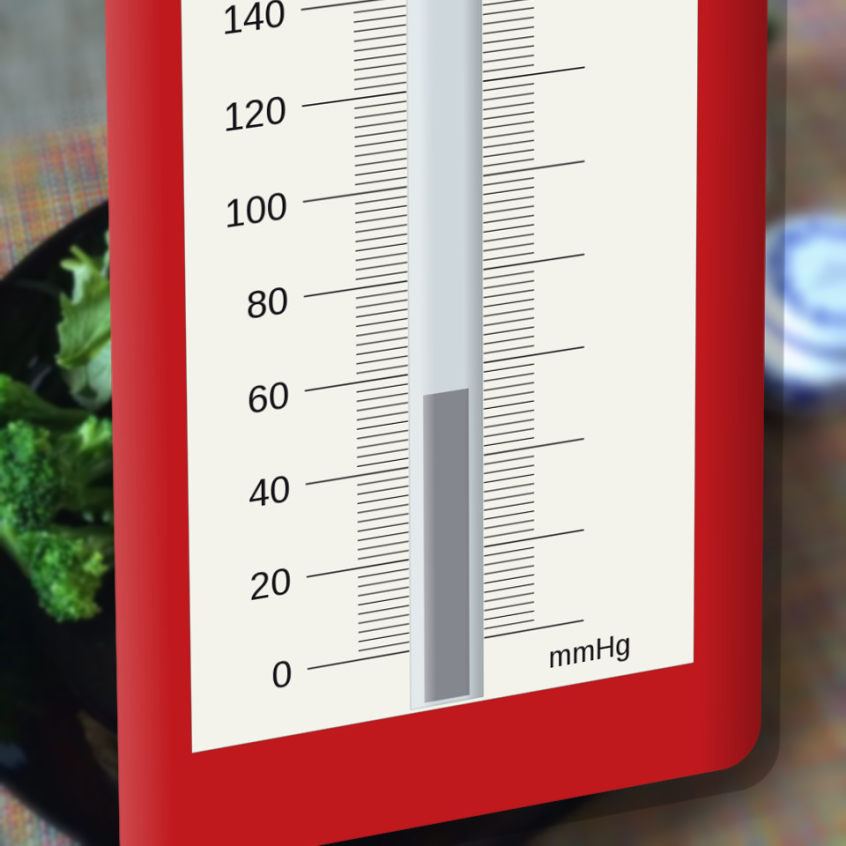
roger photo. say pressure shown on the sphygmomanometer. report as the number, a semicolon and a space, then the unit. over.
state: 55; mmHg
